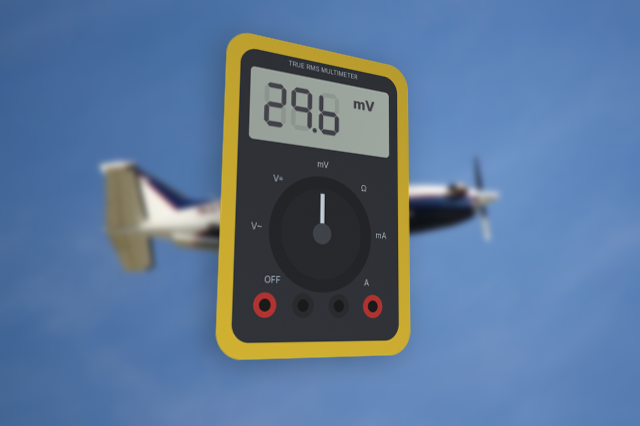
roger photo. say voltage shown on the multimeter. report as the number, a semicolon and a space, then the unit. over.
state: 29.6; mV
